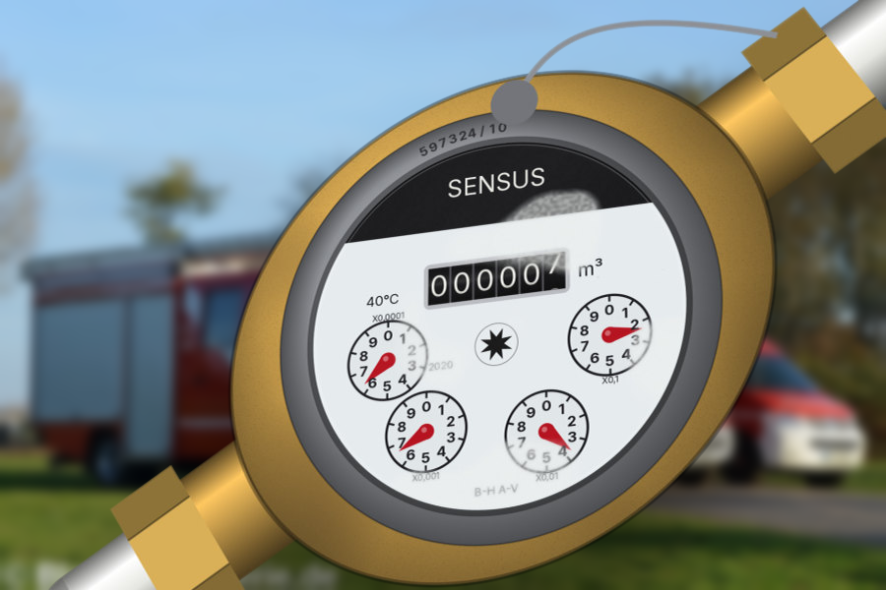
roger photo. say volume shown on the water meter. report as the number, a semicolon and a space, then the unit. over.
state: 7.2366; m³
